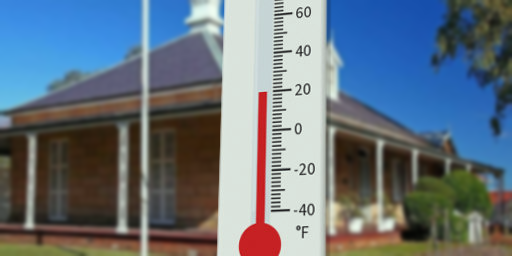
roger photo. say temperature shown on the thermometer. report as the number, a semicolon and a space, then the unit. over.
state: 20; °F
